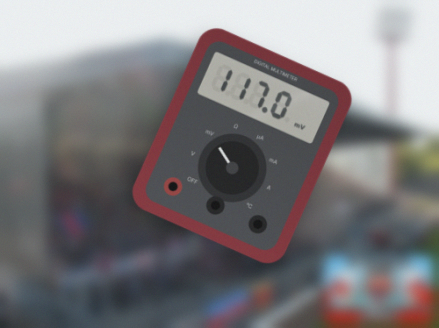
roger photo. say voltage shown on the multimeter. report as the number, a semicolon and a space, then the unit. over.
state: 117.0; mV
